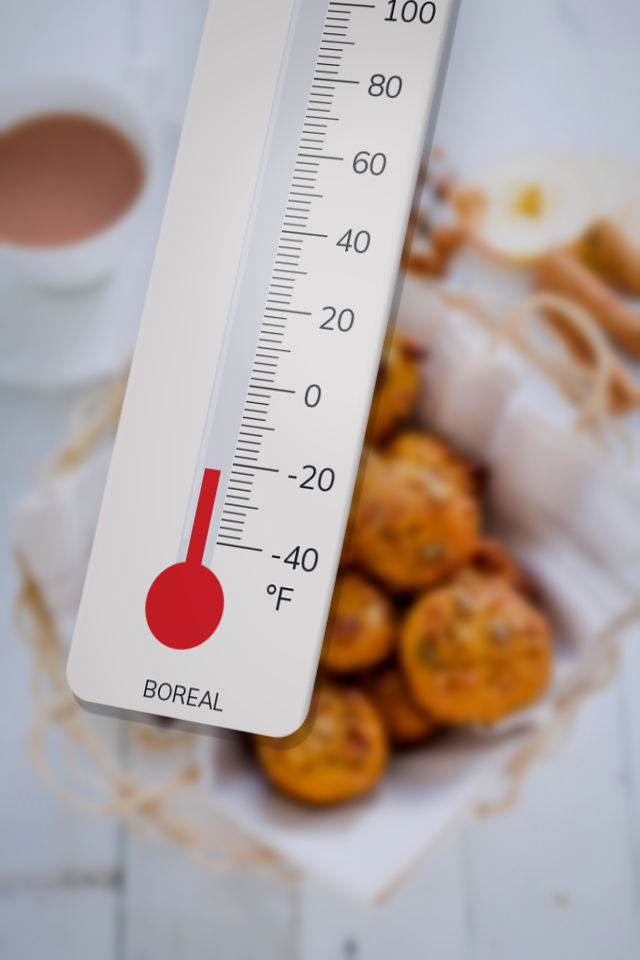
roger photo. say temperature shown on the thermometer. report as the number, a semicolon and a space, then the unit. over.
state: -22; °F
